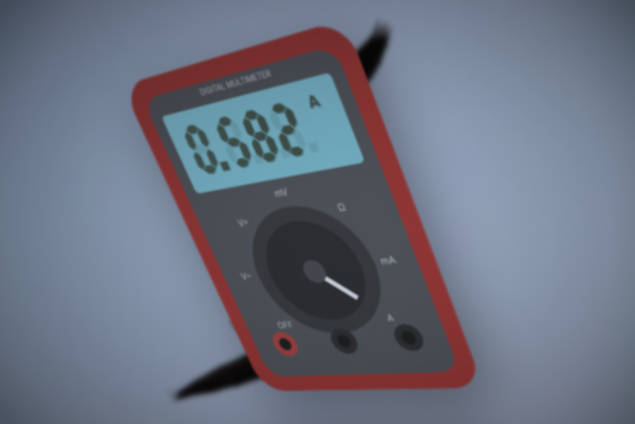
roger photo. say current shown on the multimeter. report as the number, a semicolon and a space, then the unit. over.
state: 0.582; A
